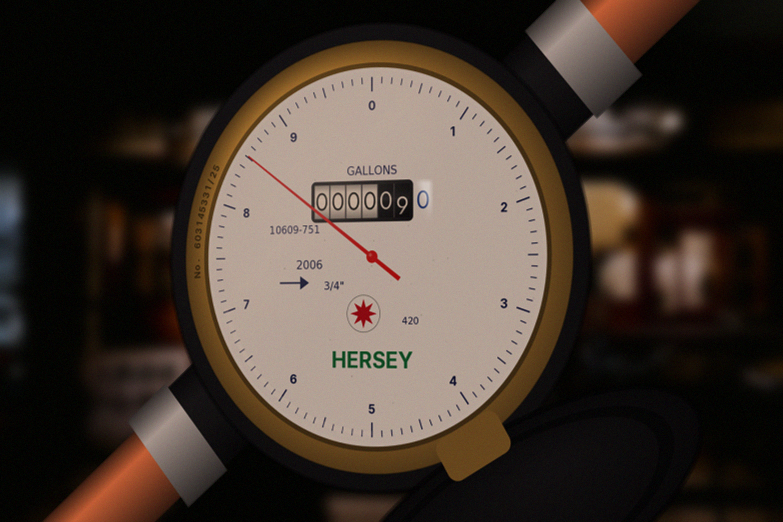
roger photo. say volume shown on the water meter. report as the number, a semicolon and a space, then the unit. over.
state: 88.5; gal
